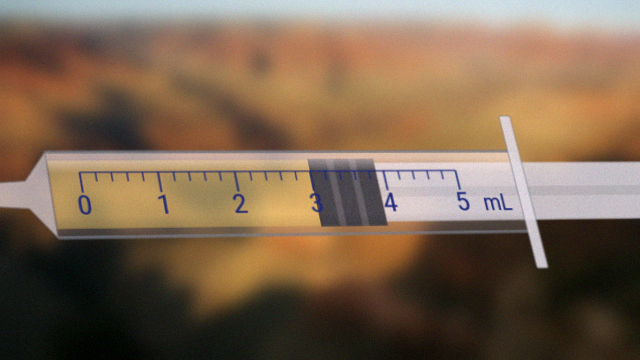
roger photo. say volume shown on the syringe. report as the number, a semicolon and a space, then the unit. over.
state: 3; mL
